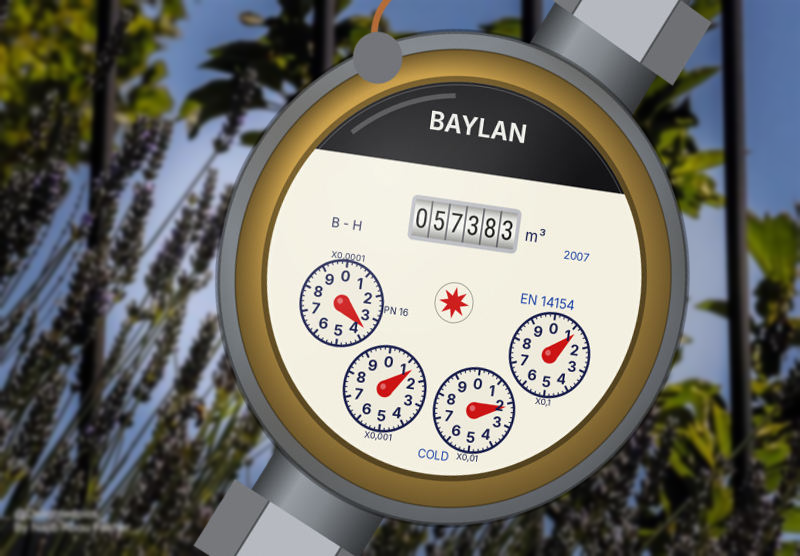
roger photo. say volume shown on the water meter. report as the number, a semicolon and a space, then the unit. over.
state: 57383.1213; m³
